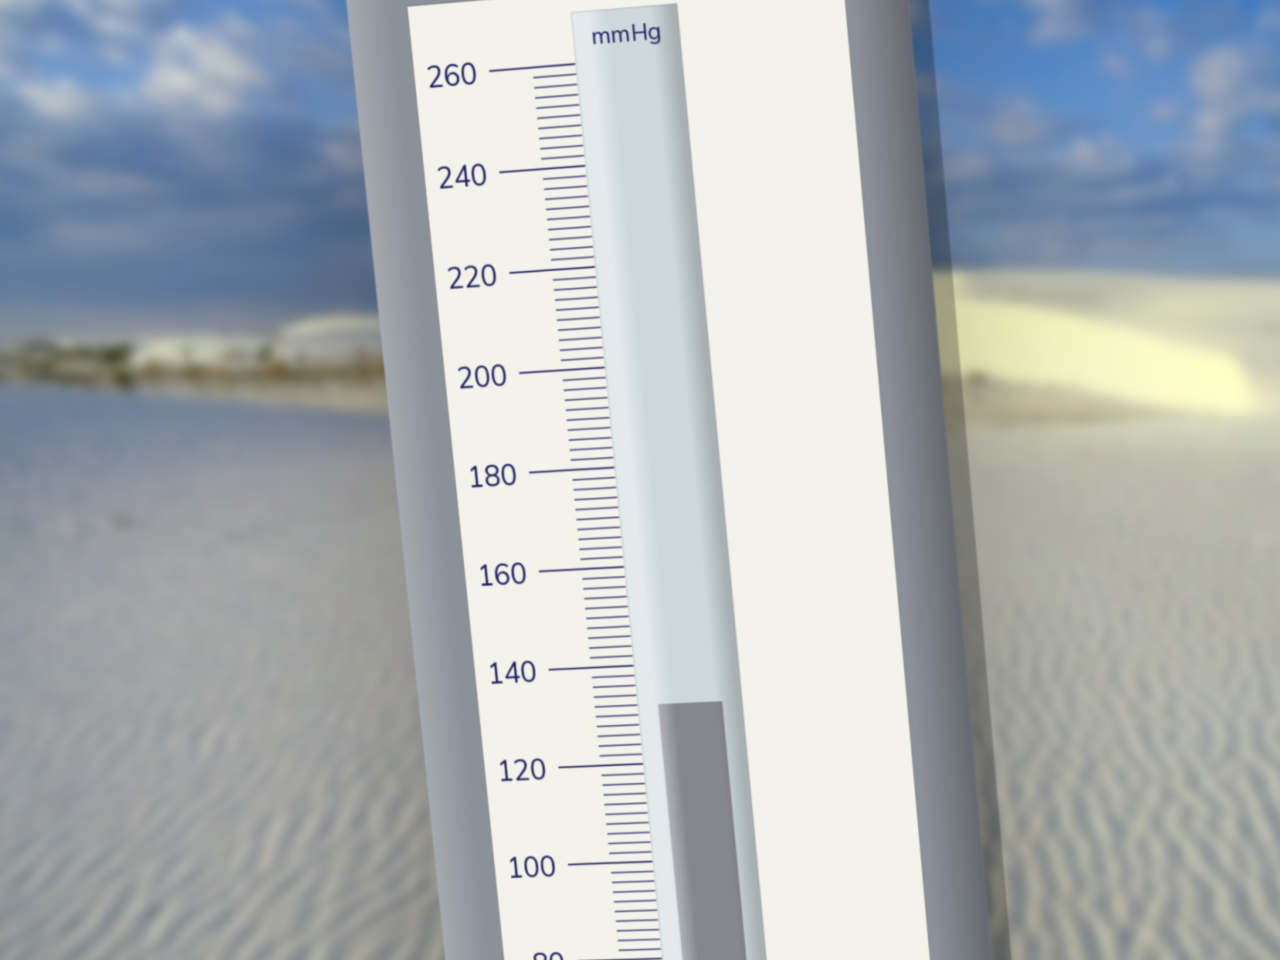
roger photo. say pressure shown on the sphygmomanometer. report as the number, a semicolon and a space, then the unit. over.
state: 132; mmHg
